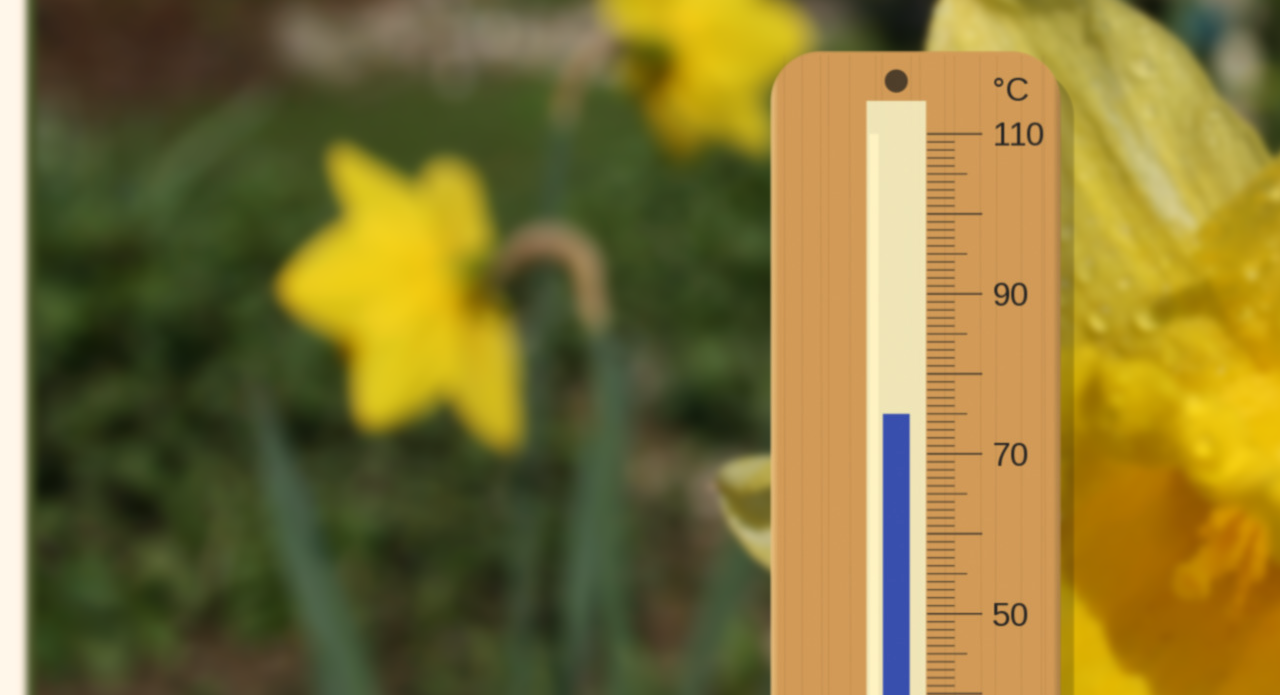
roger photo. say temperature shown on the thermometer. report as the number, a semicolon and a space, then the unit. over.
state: 75; °C
